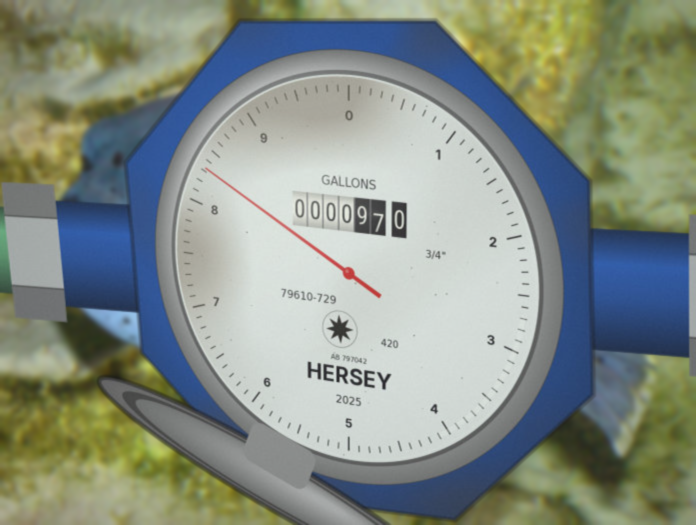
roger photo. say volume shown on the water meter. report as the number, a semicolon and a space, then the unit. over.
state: 968.3; gal
